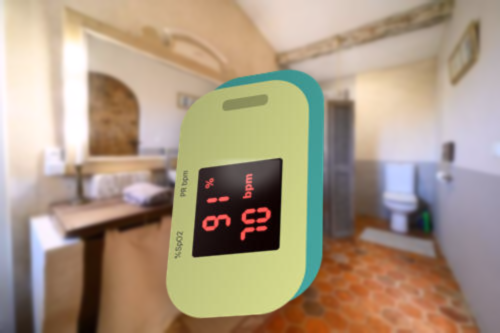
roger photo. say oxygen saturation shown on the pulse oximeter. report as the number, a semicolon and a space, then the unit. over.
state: 91; %
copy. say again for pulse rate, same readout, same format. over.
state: 70; bpm
